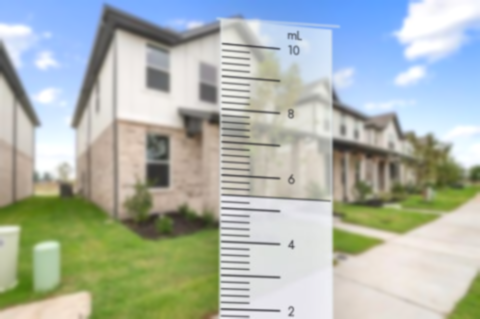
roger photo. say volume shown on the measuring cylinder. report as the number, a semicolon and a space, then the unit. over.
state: 5.4; mL
